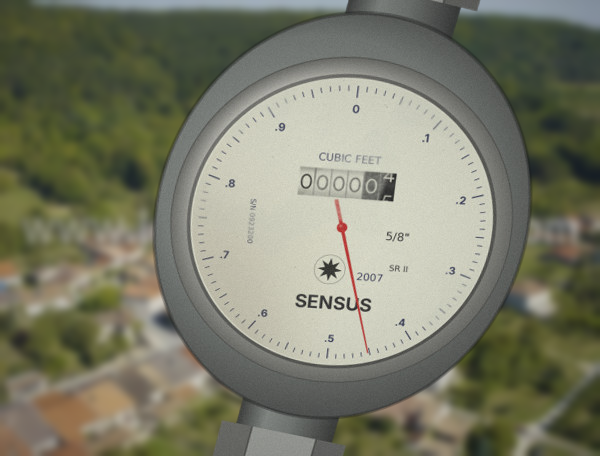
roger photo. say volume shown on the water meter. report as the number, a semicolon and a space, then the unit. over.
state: 4.45; ft³
